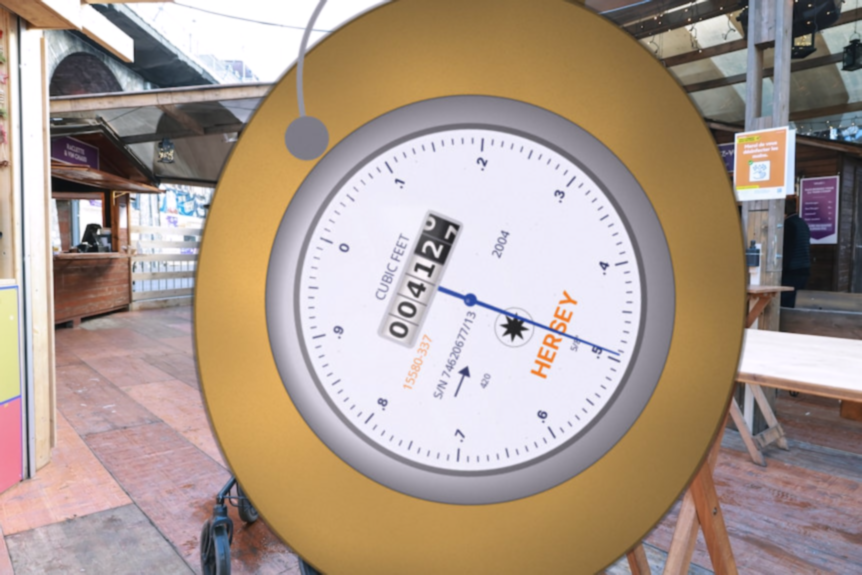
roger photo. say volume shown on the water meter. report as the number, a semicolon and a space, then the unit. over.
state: 4126.49; ft³
